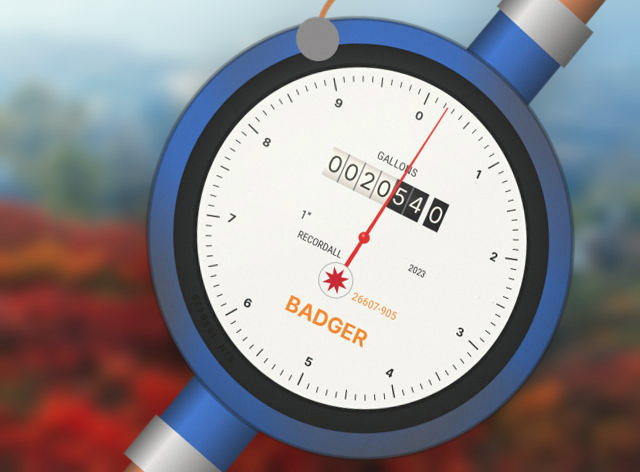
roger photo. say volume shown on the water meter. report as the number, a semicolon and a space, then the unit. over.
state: 20540.2; gal
